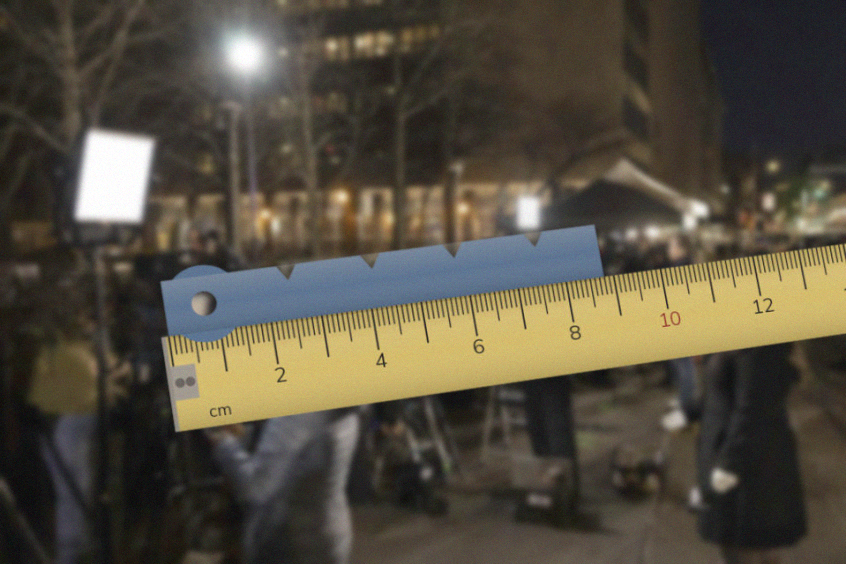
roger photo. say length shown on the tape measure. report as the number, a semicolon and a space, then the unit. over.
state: 8.8; cm
